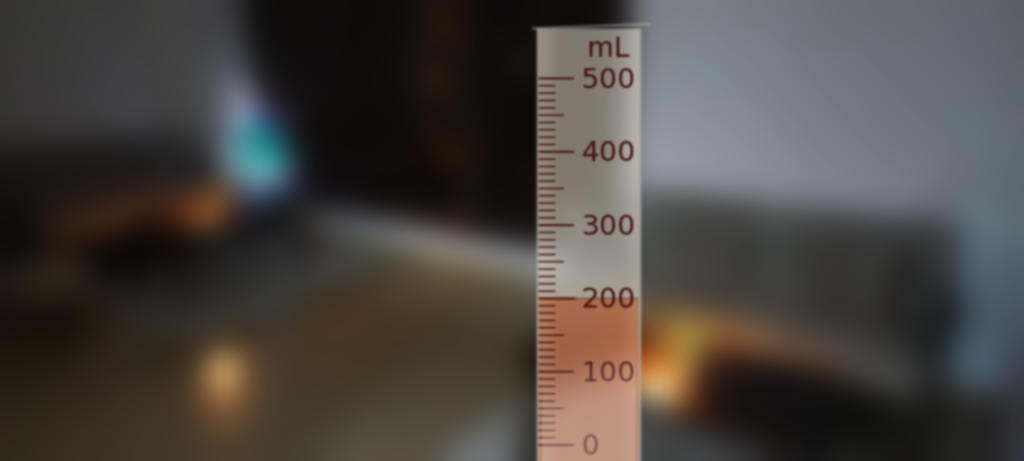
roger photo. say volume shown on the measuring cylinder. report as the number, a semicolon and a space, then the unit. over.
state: 200; mL
